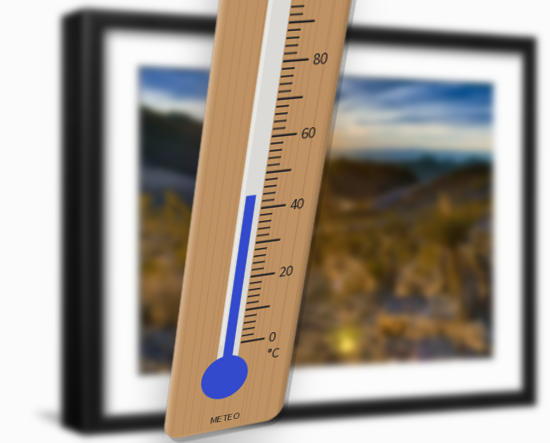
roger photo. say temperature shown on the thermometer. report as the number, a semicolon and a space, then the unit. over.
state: 44; °C
